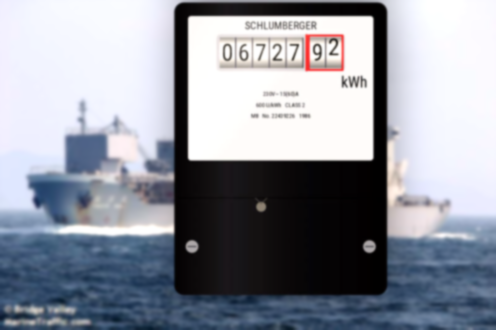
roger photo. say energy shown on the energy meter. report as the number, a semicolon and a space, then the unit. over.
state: 6727.92; kWh
